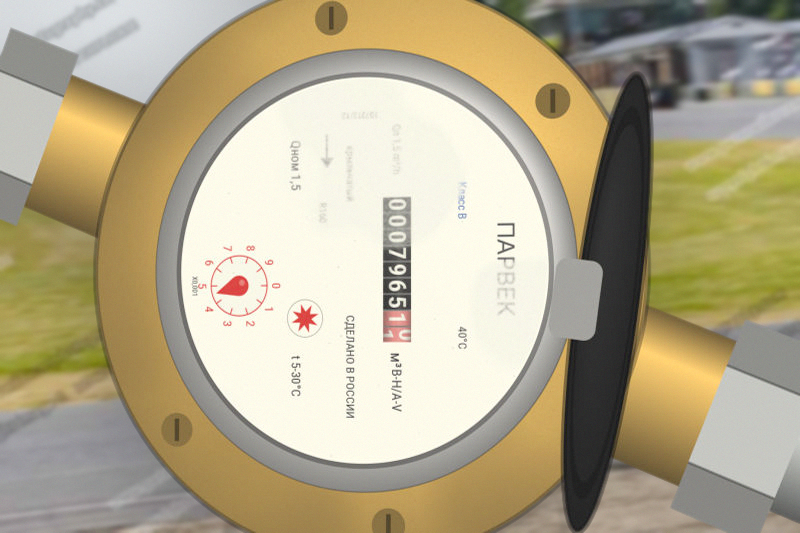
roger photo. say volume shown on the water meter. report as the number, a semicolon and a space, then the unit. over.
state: 7965.104; m³
